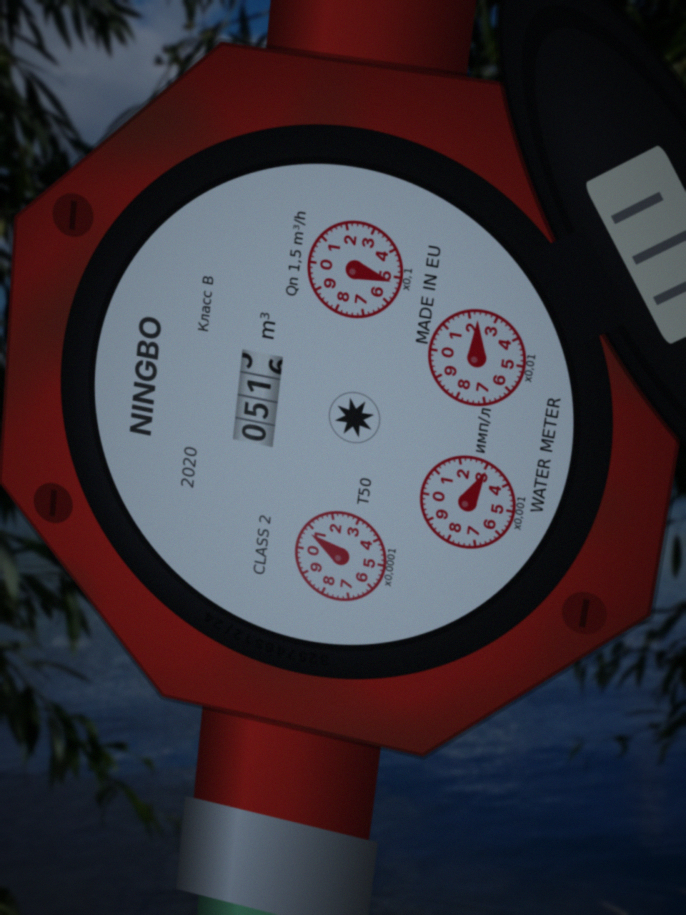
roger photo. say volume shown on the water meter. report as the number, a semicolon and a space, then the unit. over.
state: 515.5230; m³
